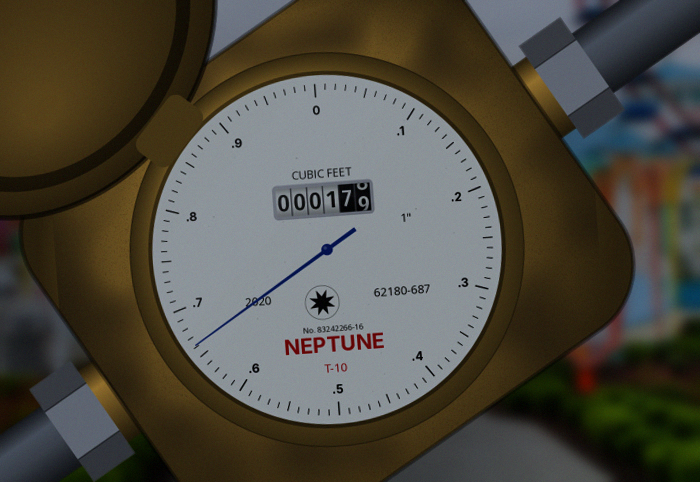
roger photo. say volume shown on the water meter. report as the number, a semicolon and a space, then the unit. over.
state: 178.66; ft³
